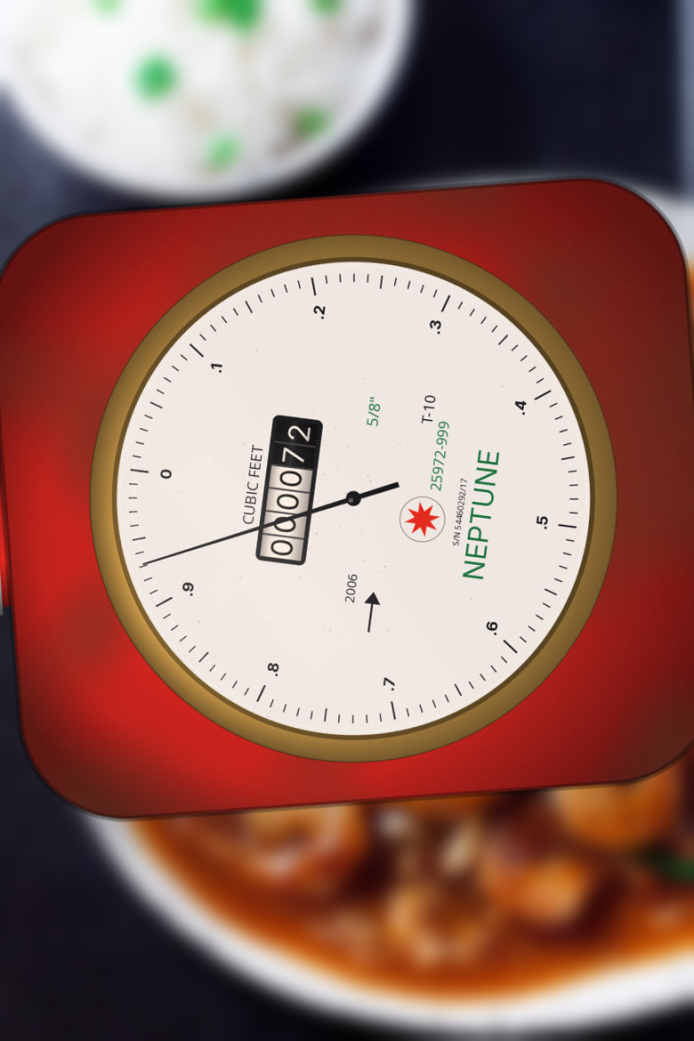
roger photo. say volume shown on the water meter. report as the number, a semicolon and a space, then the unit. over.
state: 71.93; ft³
